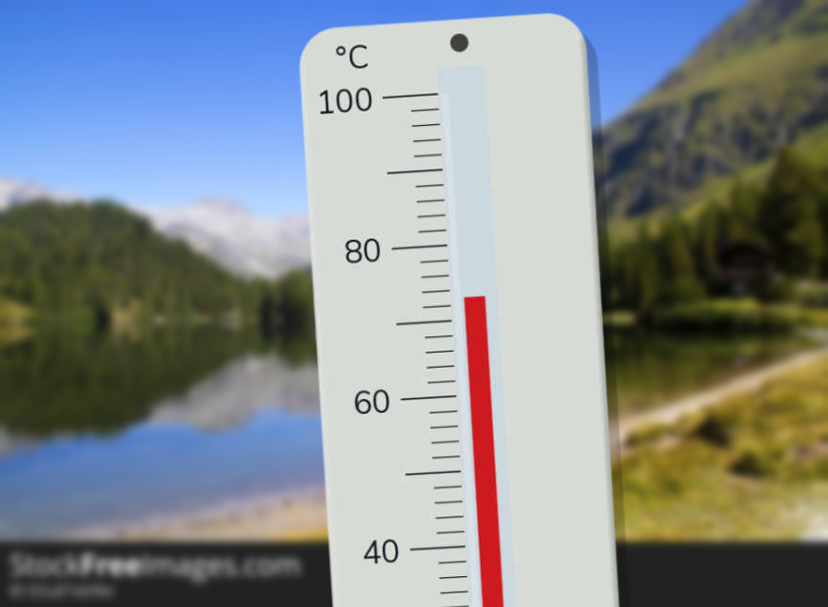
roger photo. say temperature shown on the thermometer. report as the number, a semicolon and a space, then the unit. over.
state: 73; °C
